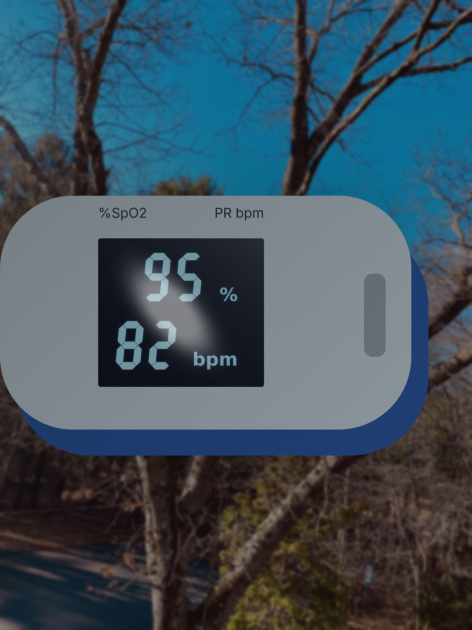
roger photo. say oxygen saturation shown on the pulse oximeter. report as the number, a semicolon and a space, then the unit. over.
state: 95; %
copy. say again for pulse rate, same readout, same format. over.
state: 82; bpm
